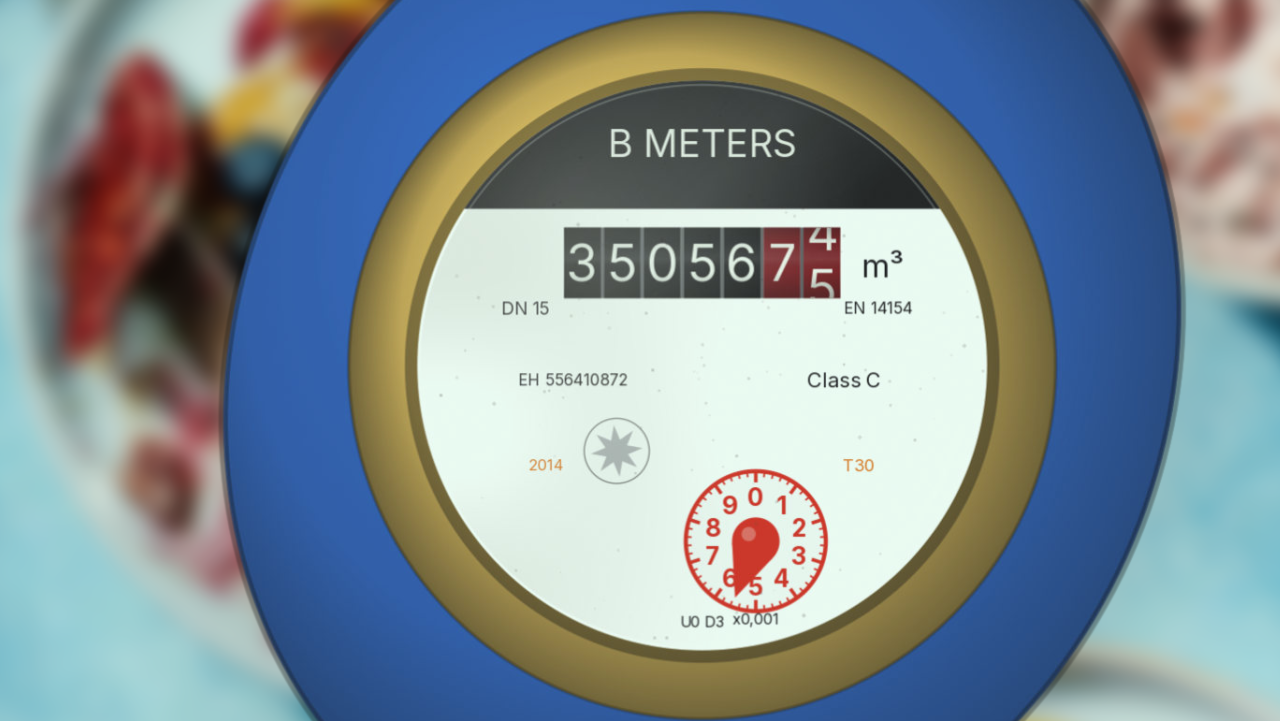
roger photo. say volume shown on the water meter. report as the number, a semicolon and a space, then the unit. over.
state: 35056.745; m³
